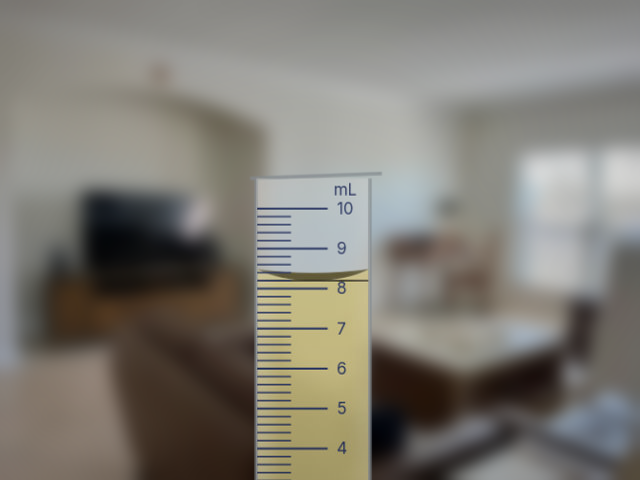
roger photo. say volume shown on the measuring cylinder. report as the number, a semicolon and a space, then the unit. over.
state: 8.2; mL
